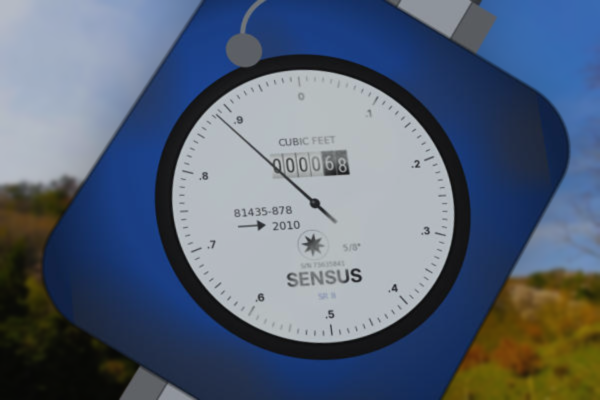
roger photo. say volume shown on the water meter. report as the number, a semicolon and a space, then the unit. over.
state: 67.88; ft³
